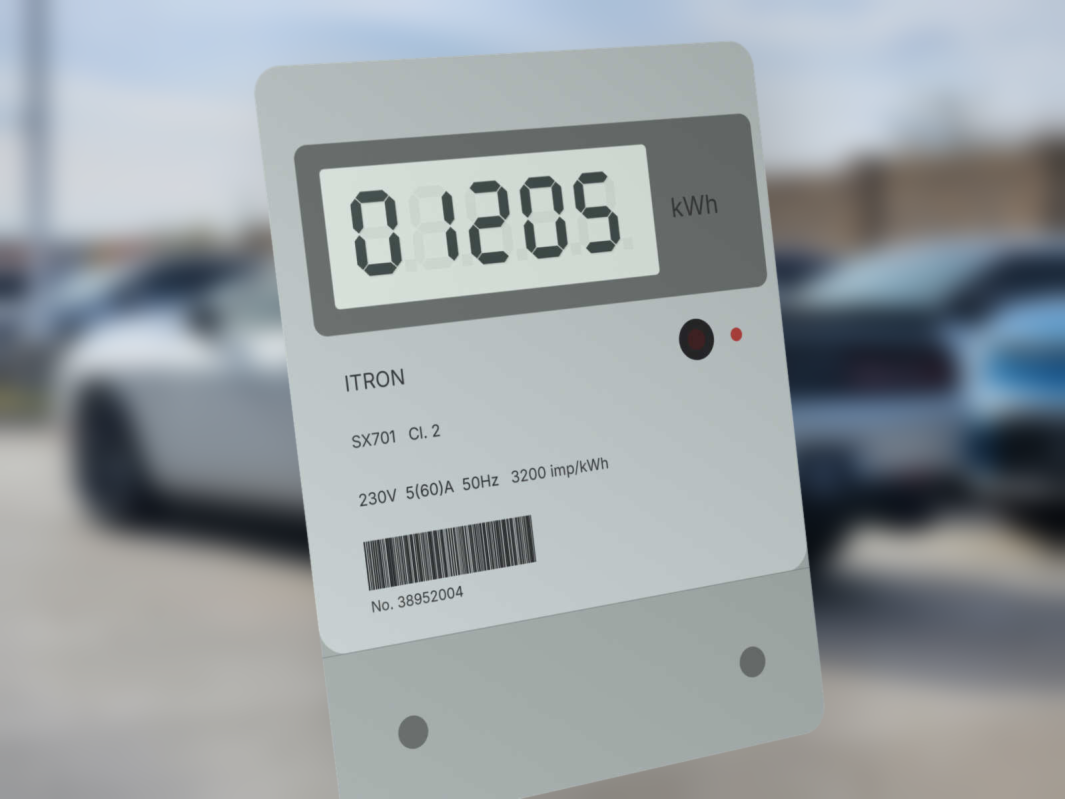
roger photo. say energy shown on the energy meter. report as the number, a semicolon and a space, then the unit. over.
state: 1205; kWh
